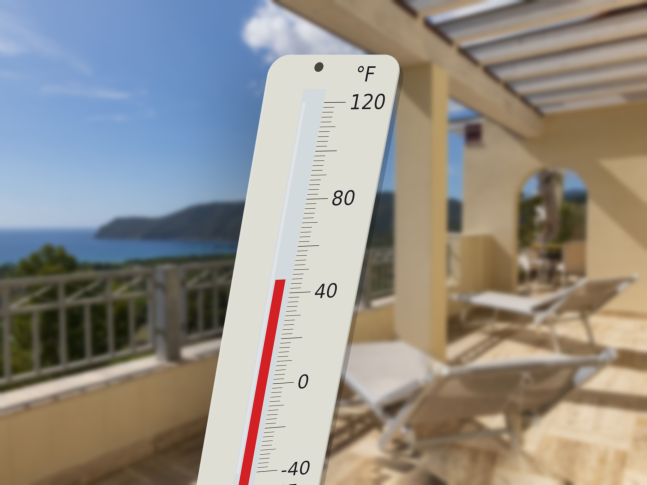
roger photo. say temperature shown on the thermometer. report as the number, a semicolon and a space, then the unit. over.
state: 46; °F
